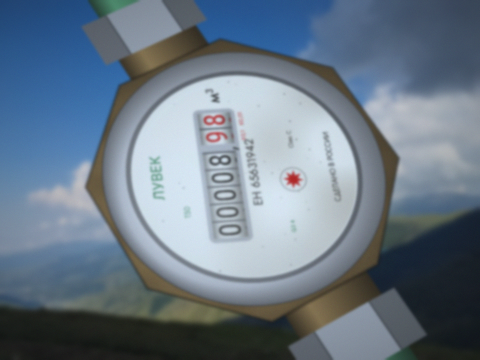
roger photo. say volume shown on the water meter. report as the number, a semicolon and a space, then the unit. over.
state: 8.98; m³
